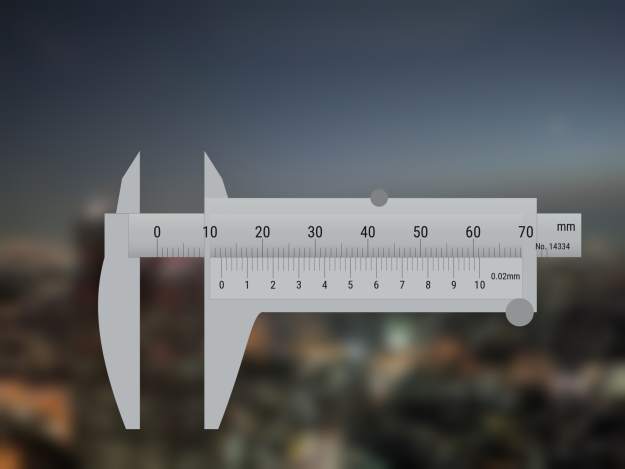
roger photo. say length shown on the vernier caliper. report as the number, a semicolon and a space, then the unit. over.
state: 12.2; mm
